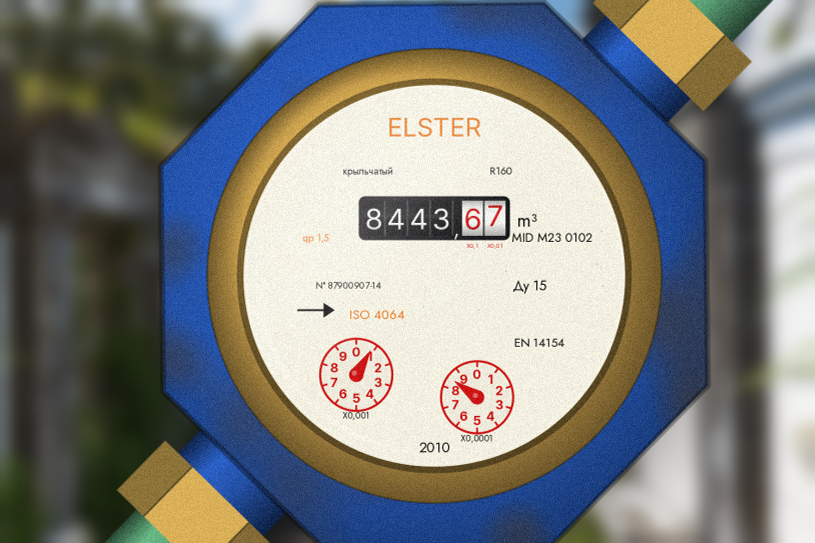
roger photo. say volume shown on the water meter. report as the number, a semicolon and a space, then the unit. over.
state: 8443.6708; m³
